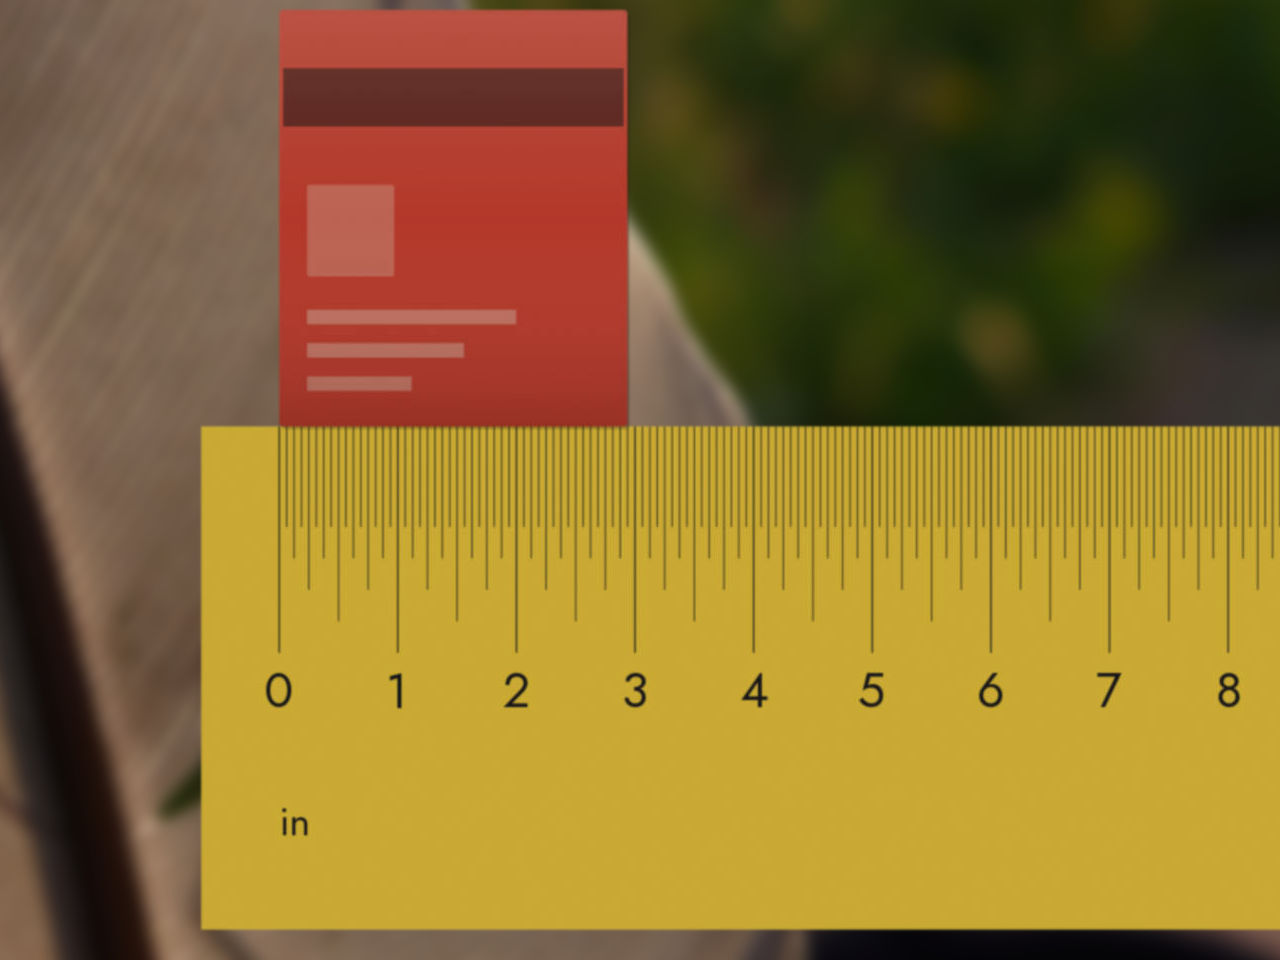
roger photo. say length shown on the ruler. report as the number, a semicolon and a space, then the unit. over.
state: 2.9375; in
